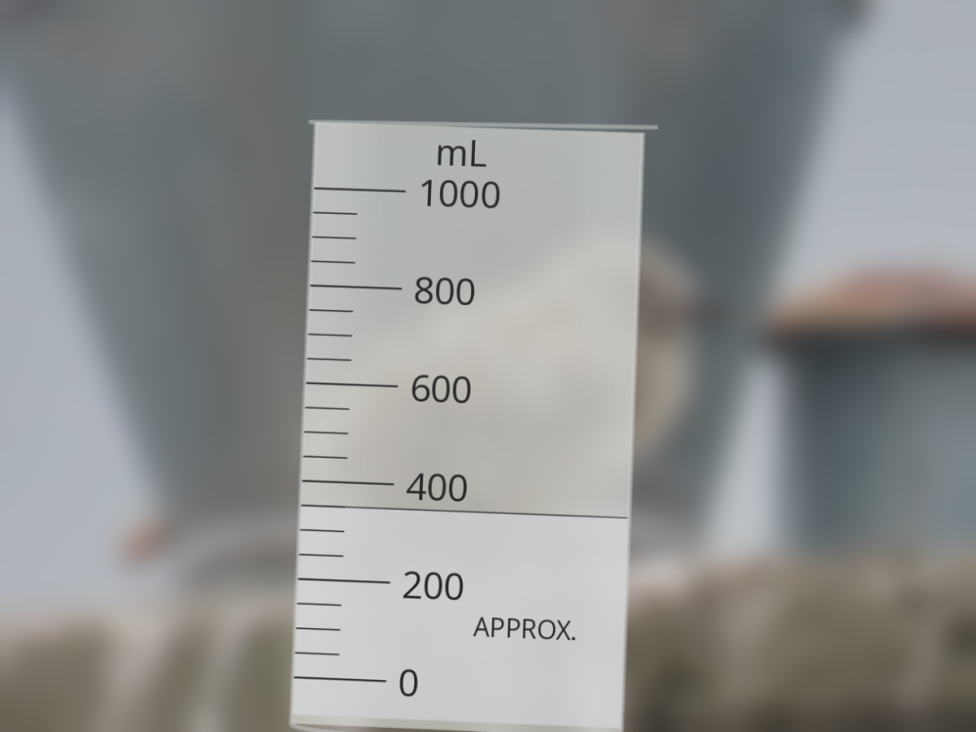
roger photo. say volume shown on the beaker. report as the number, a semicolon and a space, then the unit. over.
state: 350; mL
